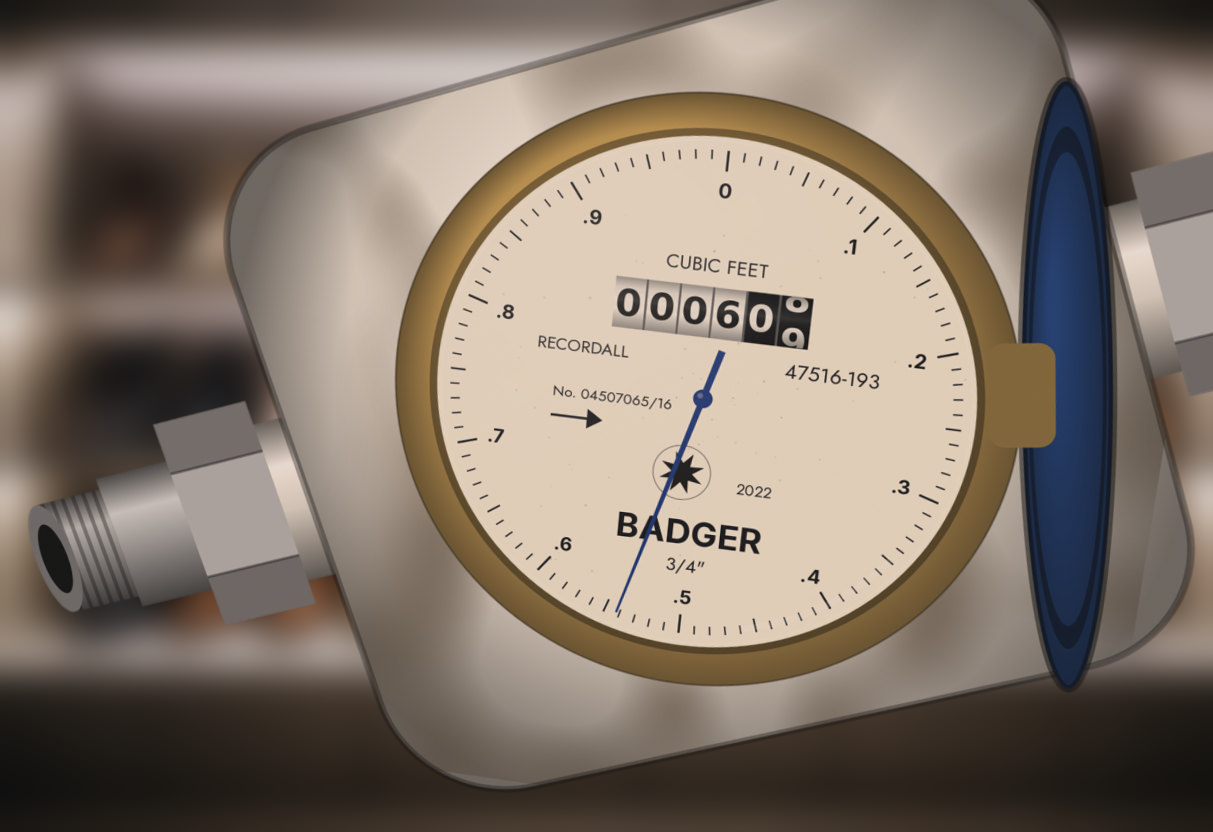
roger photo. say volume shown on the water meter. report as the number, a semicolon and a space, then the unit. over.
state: 608.54; ft³
